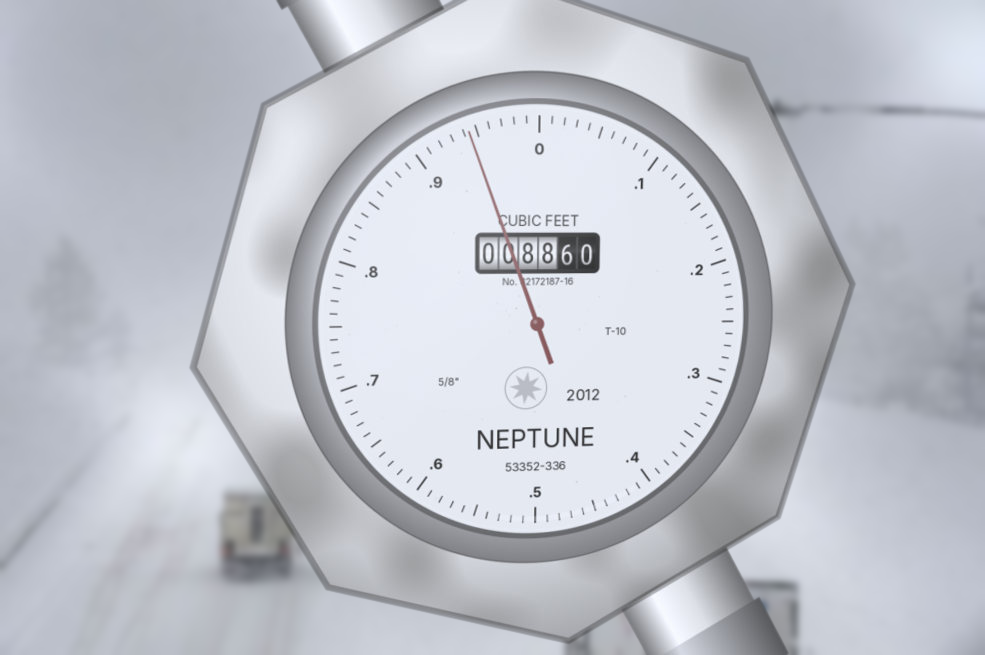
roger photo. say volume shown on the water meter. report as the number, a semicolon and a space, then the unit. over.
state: 8859.94; ft³
